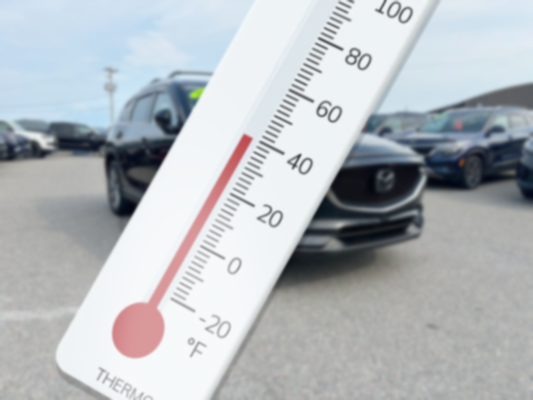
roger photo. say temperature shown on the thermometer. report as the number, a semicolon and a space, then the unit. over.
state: 40; °F
